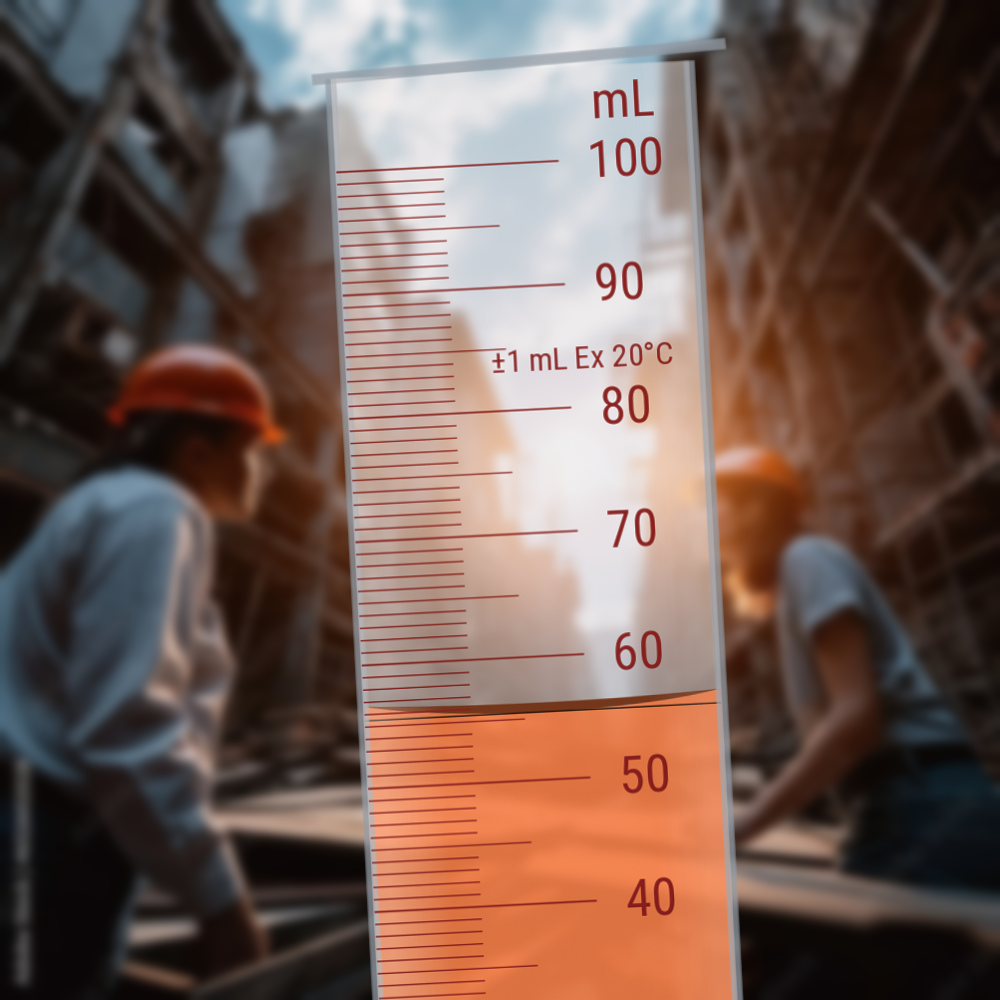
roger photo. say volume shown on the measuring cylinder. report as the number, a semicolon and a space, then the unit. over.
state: 55.5; mL
